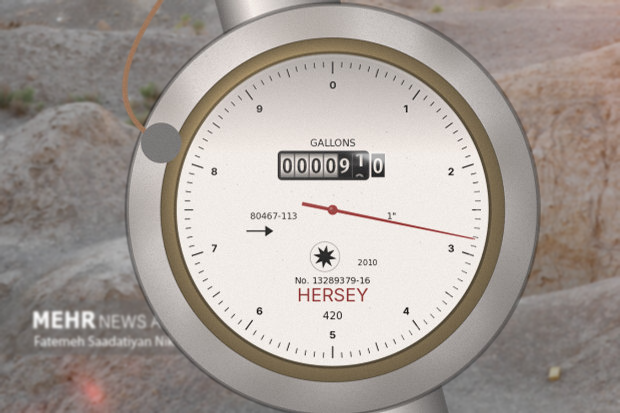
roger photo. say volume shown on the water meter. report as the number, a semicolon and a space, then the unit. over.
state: 912.8; gal
